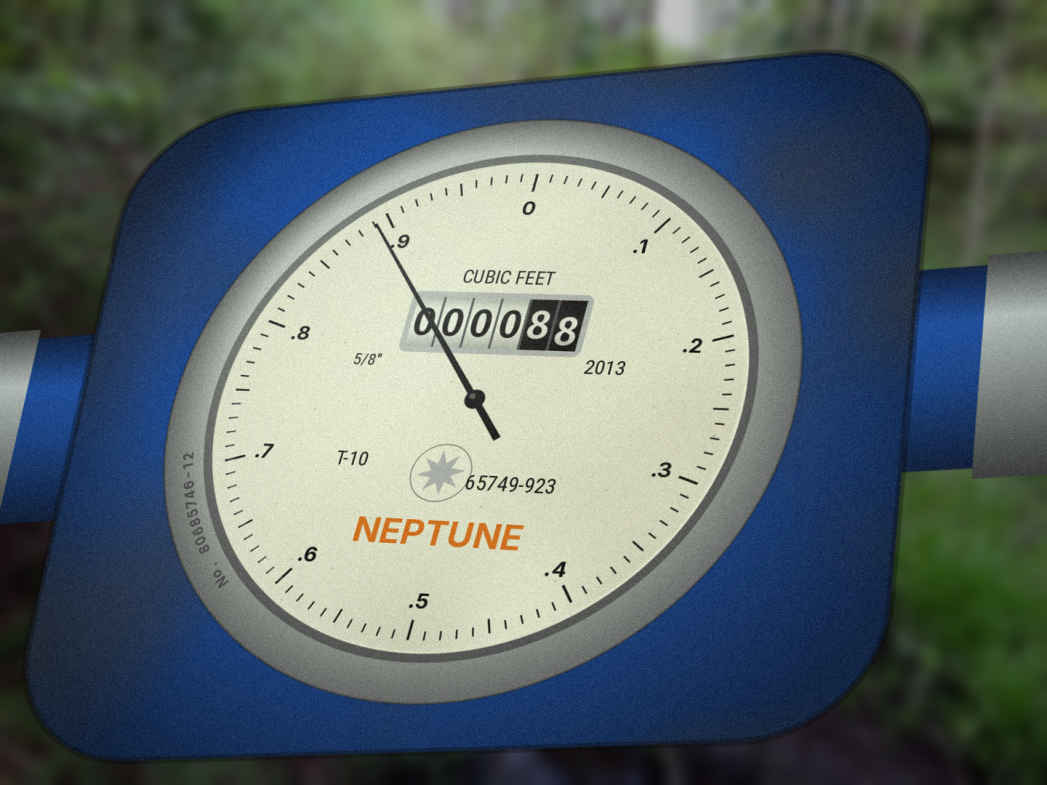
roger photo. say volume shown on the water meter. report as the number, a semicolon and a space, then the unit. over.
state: 87.89; ft³
